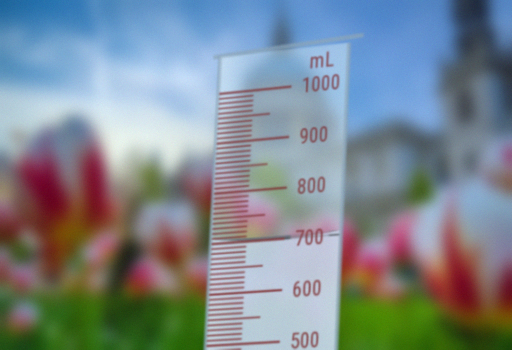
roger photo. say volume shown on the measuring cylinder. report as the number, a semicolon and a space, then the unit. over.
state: 700; mL
